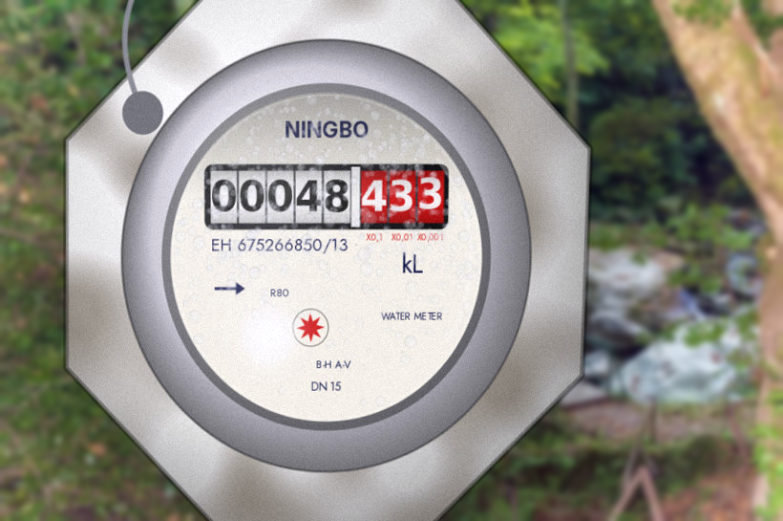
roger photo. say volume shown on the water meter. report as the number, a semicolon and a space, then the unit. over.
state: 48.433; kL
